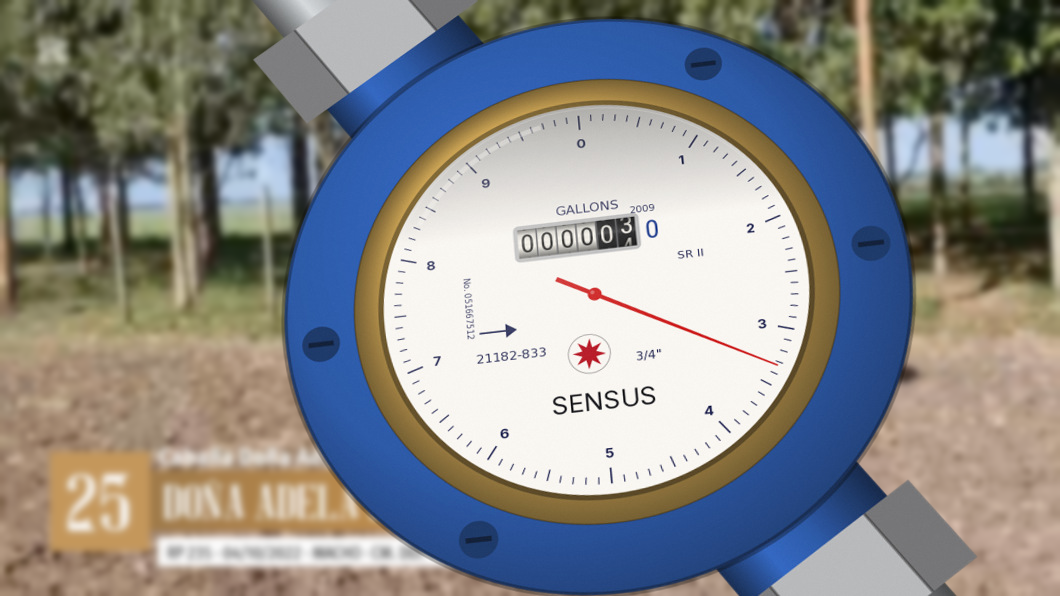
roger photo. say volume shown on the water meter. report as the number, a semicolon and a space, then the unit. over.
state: 33.3; gal
